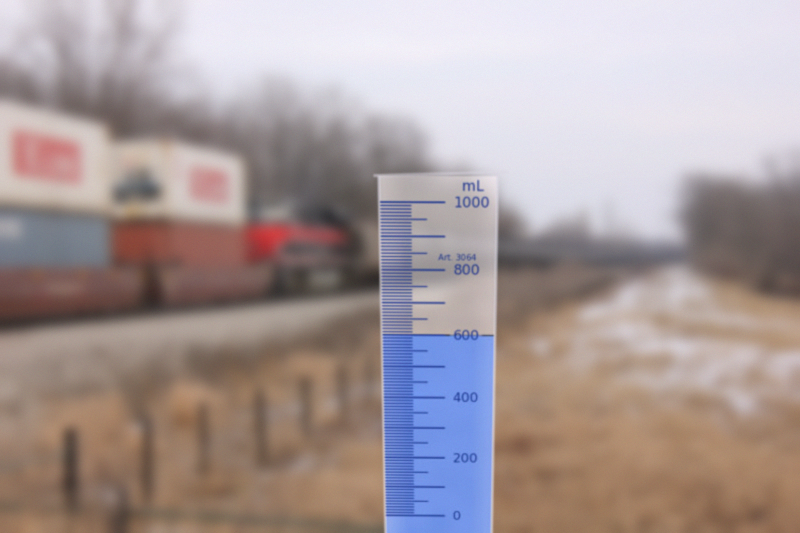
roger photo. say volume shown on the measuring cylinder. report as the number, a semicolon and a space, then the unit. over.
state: 600; mL
